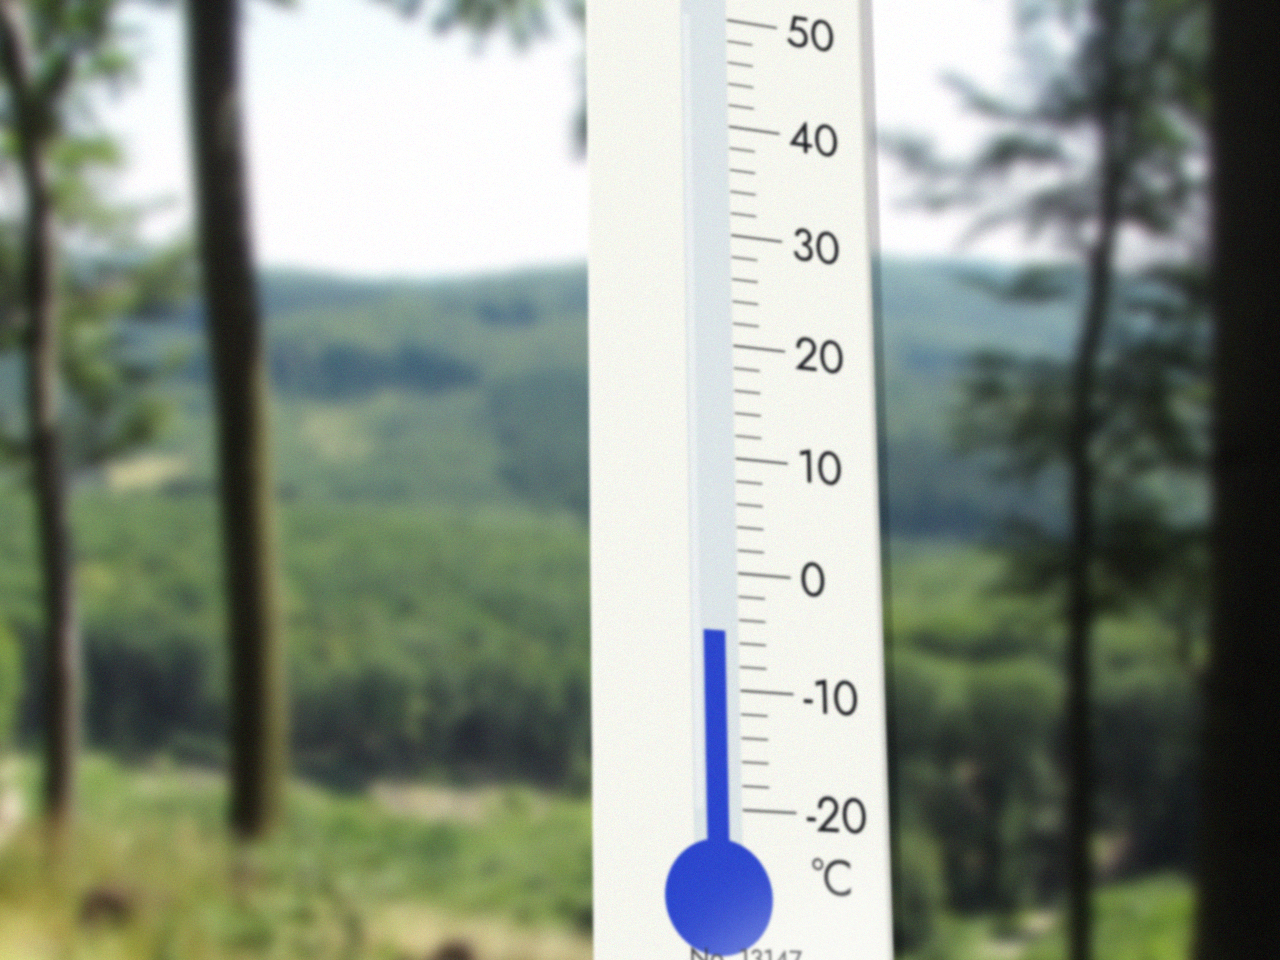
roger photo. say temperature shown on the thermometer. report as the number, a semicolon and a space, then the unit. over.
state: -5; °C
